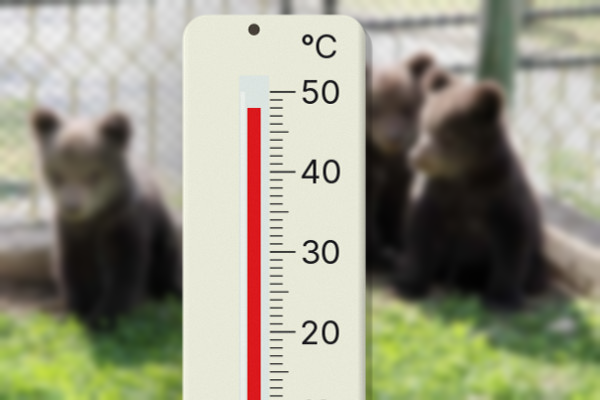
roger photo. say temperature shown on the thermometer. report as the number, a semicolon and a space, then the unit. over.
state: 48; °C
